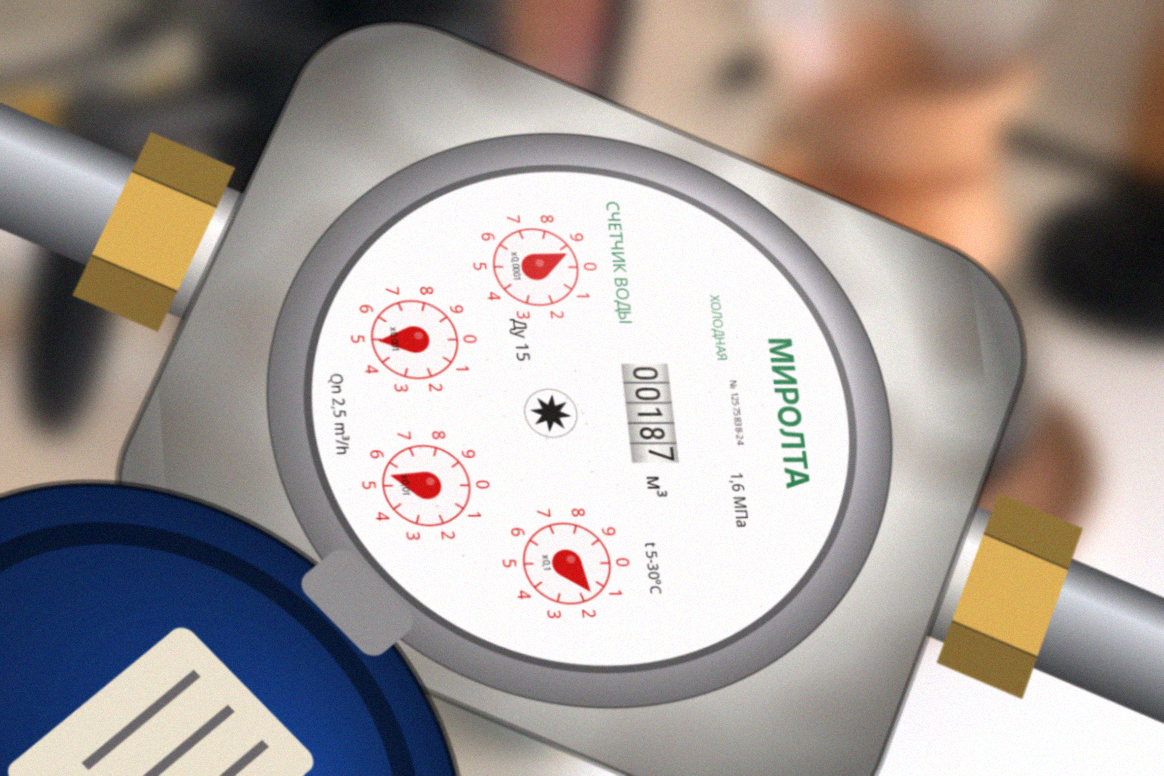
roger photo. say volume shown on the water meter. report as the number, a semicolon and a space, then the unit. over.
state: 187.1549; m³
